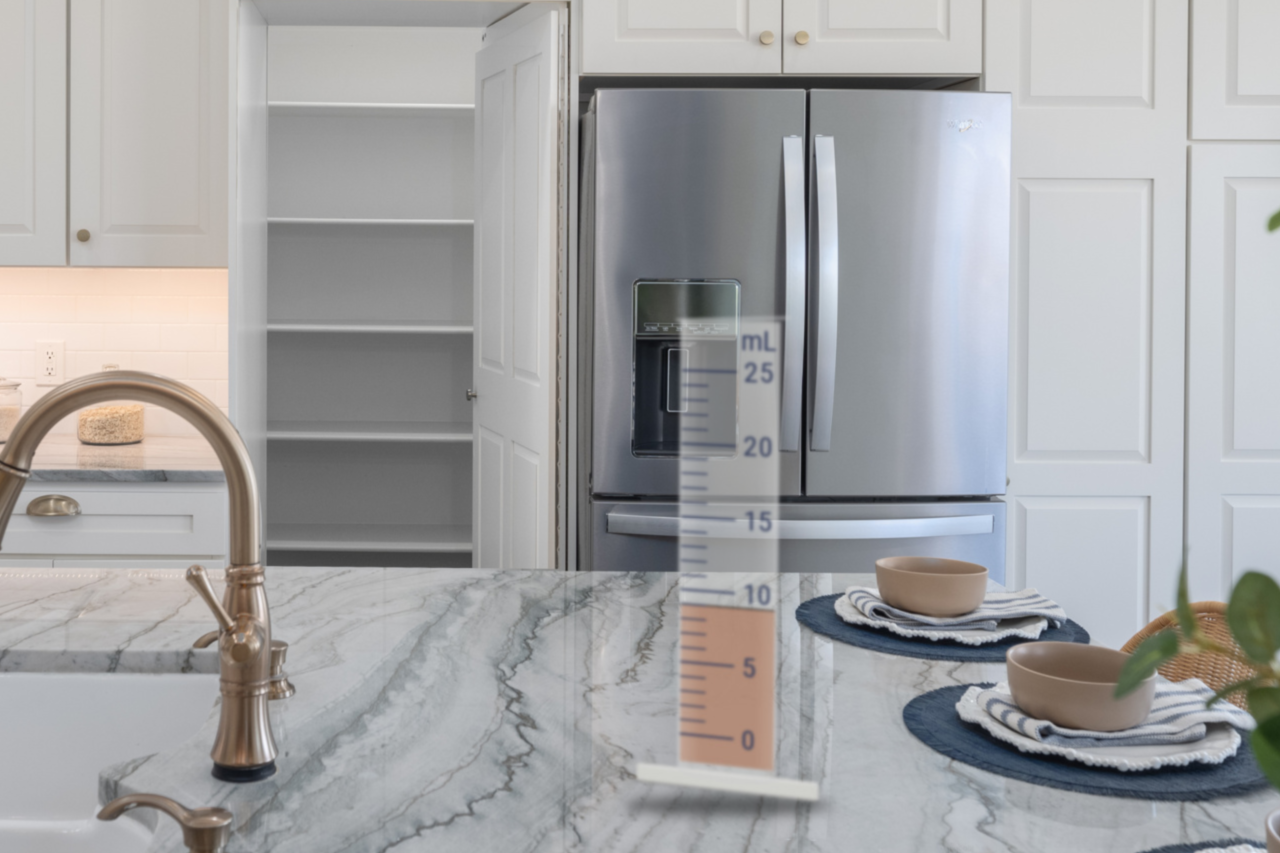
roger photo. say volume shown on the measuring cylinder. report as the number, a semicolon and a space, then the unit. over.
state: 9; mL
